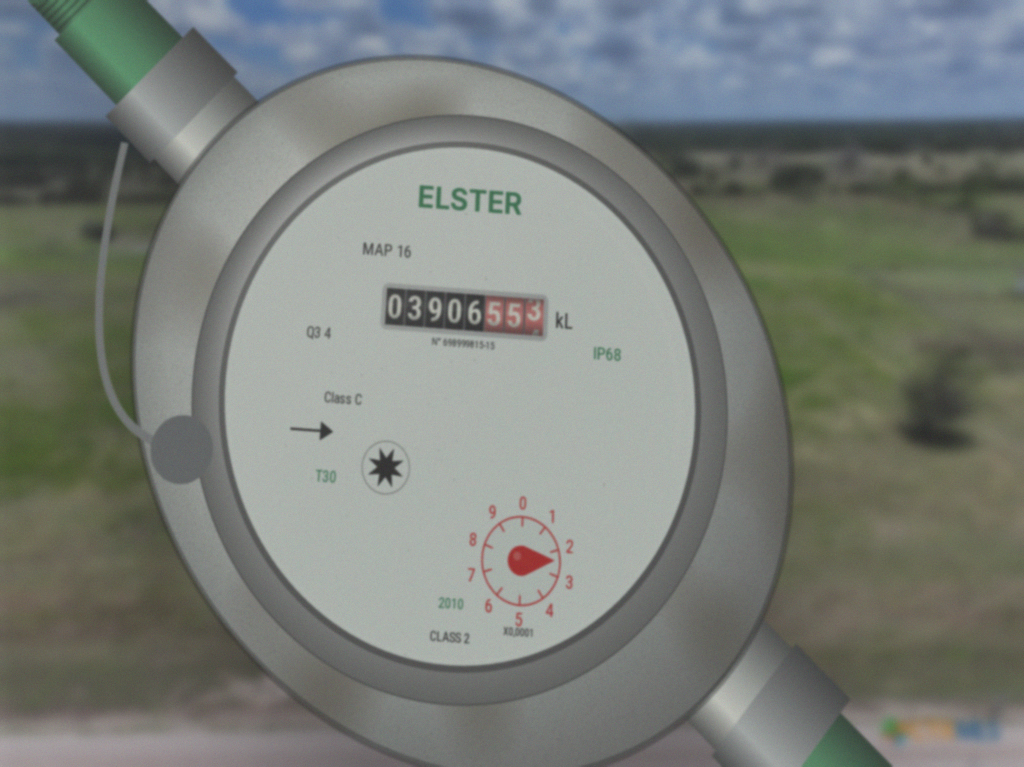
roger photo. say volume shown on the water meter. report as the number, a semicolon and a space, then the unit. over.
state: 3906.5532; kL
